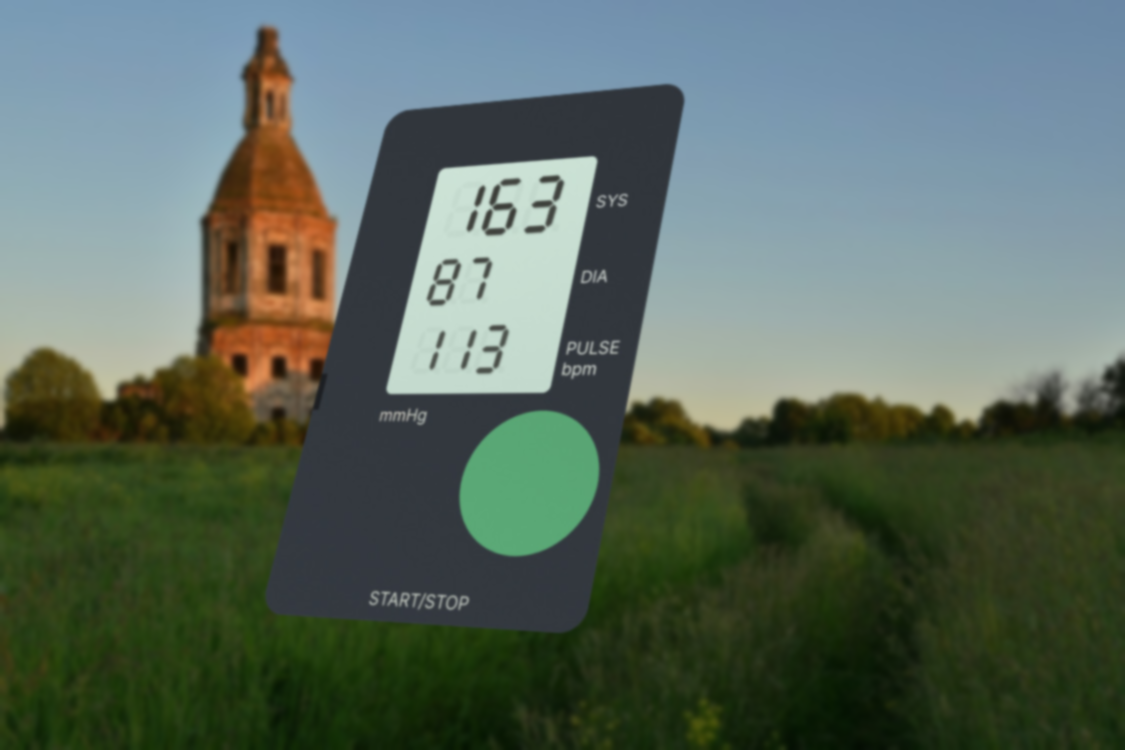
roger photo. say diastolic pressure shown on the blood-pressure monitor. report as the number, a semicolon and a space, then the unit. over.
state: 87; mmHg
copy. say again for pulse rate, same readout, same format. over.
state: 113; bpm
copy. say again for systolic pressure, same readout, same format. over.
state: 163; mmHg
